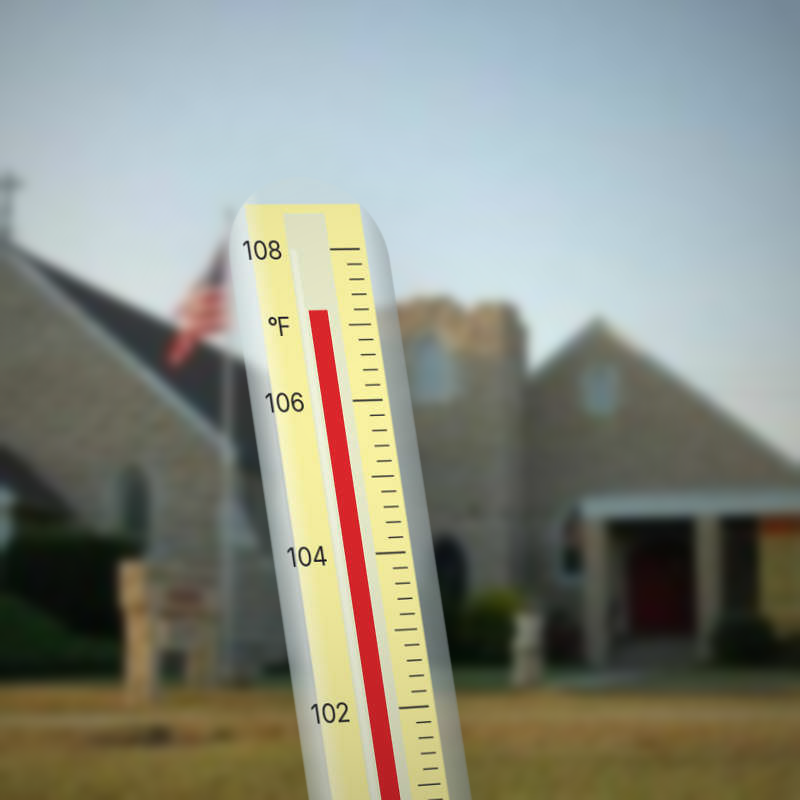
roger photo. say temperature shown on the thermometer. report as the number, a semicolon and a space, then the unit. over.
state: 107.2; °F
